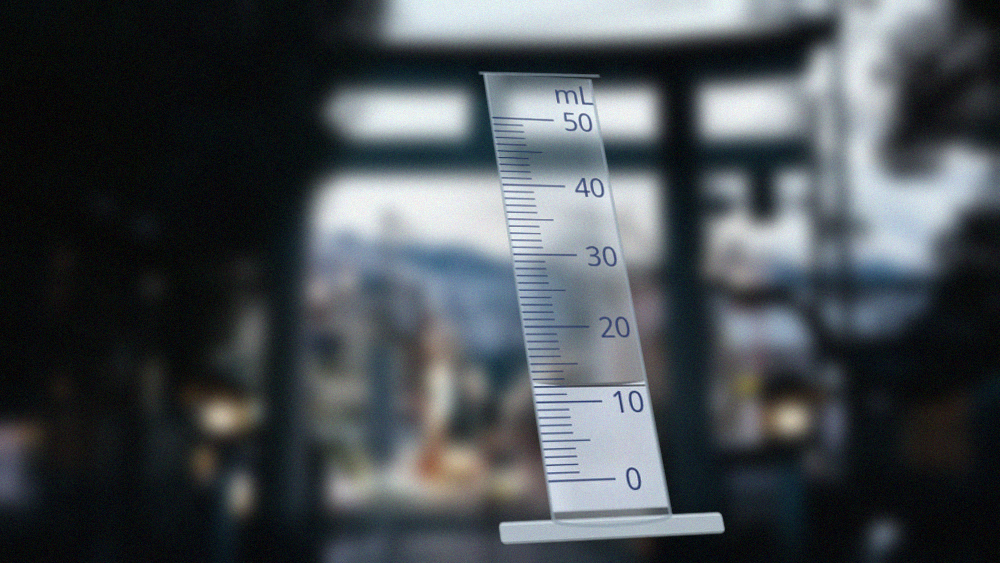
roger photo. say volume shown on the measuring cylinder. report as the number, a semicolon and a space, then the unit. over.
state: 12; mL
